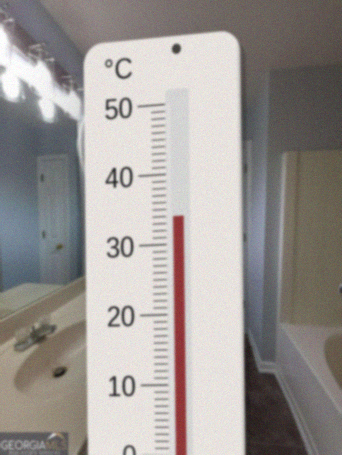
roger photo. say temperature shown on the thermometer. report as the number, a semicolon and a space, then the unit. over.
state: 34; °C
